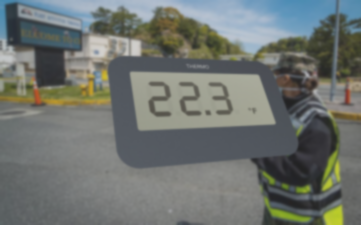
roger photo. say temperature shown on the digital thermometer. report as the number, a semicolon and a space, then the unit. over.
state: 22.3; °F
